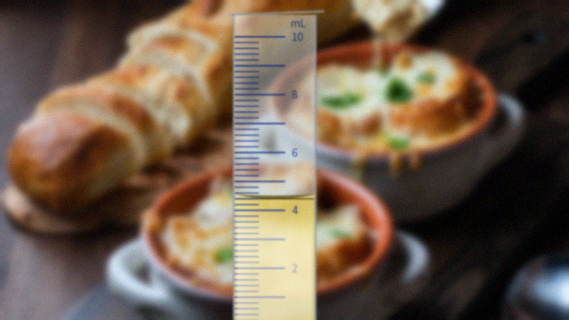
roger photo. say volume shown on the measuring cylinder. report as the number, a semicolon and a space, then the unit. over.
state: 4.4; mL
